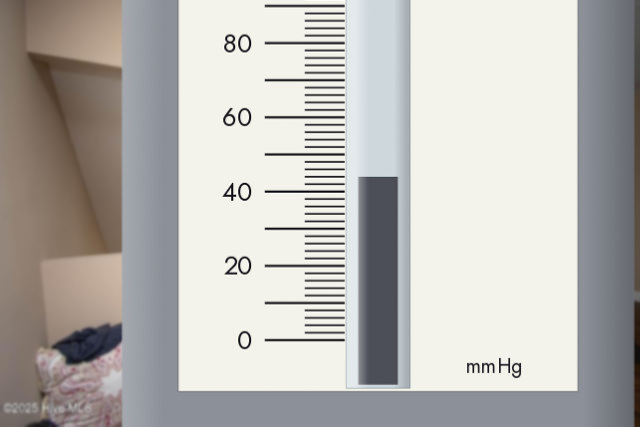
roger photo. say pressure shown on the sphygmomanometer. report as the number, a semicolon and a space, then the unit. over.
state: 44; mmHg
